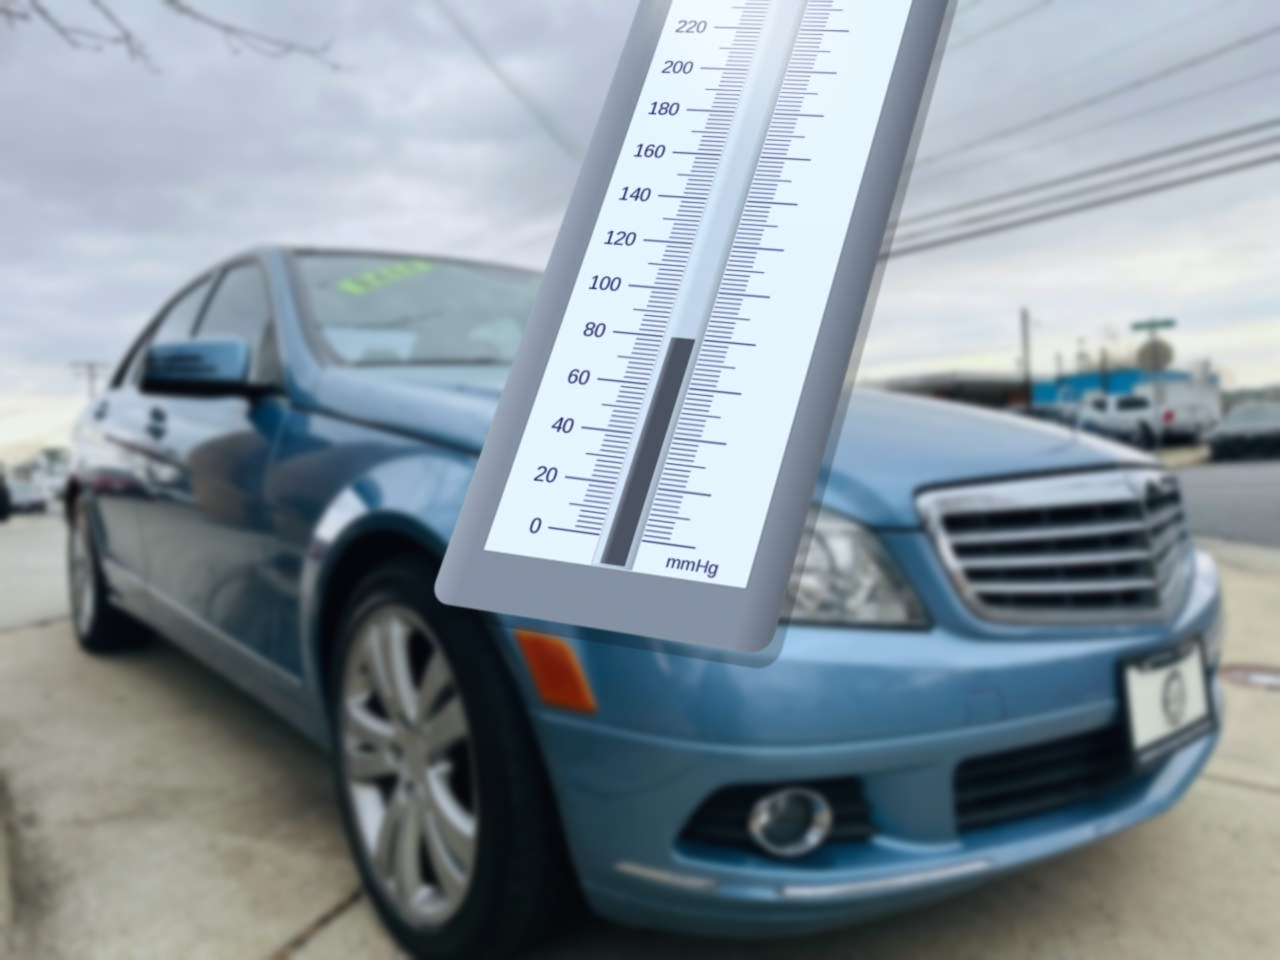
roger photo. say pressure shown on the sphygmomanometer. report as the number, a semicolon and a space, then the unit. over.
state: 80; mmHg
